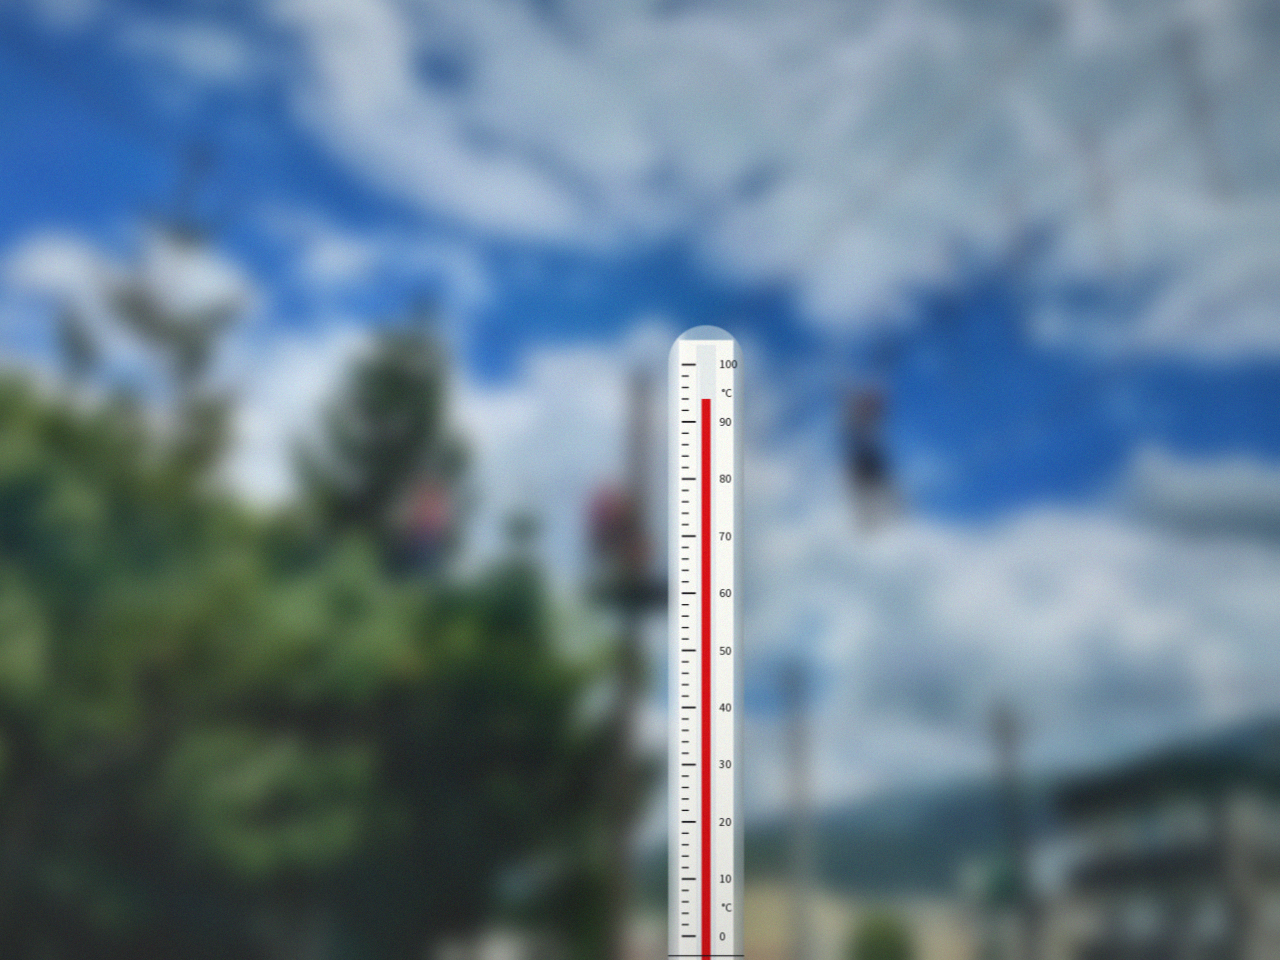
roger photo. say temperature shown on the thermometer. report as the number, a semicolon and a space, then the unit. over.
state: 94; °C
